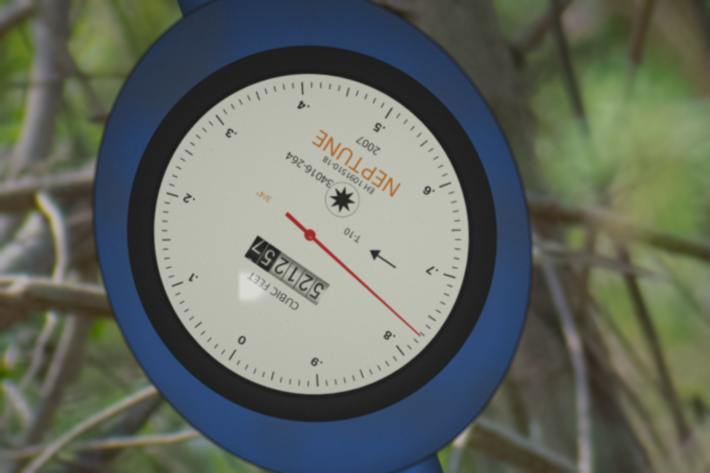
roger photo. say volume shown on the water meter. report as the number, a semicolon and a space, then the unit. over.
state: 521256.77; ft³
